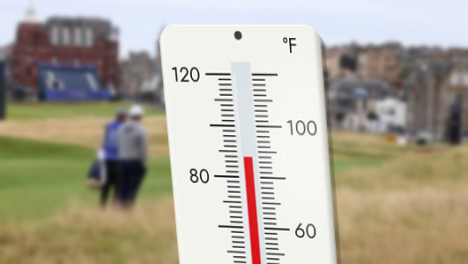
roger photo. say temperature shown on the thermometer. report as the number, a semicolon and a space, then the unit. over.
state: 88; °F
